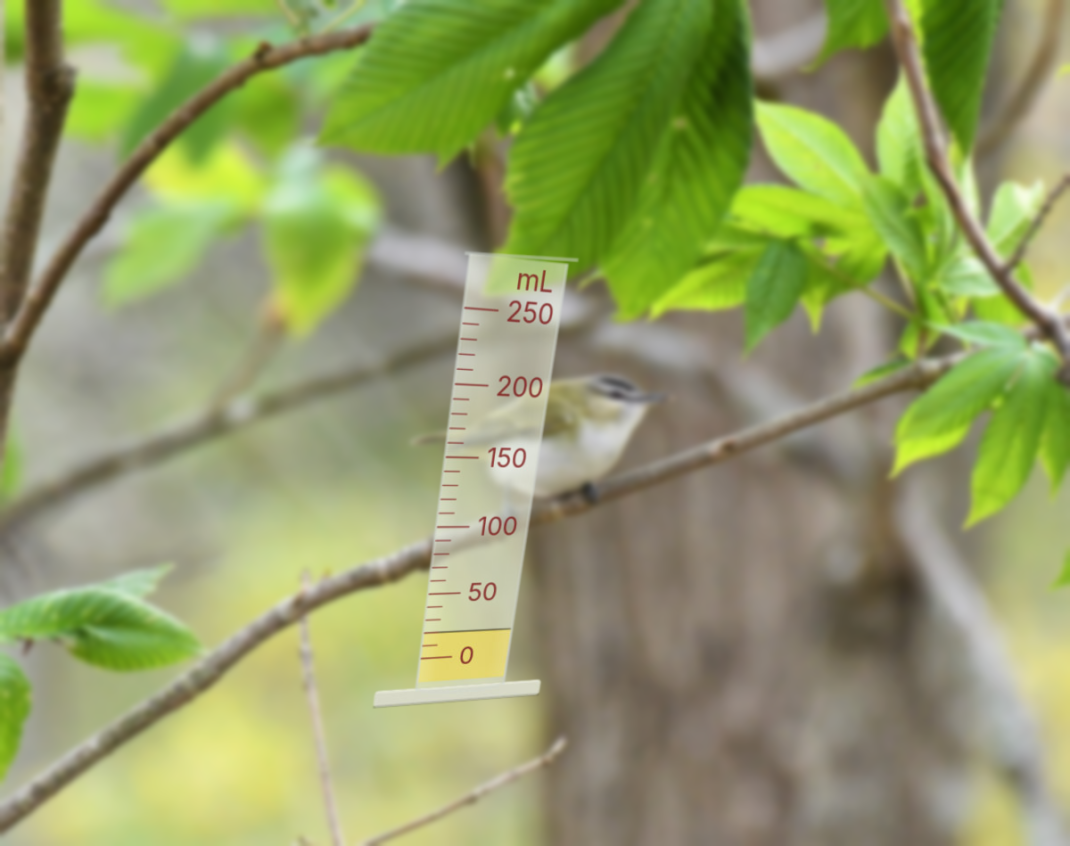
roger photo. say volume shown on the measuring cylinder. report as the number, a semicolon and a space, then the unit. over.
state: 20; mL
